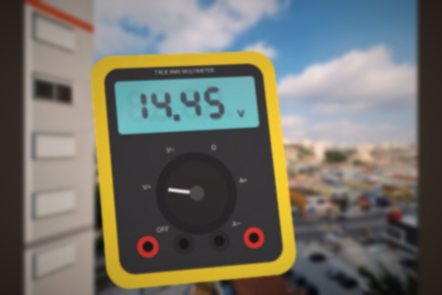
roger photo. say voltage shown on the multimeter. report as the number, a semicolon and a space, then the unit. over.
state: 14.45; V
